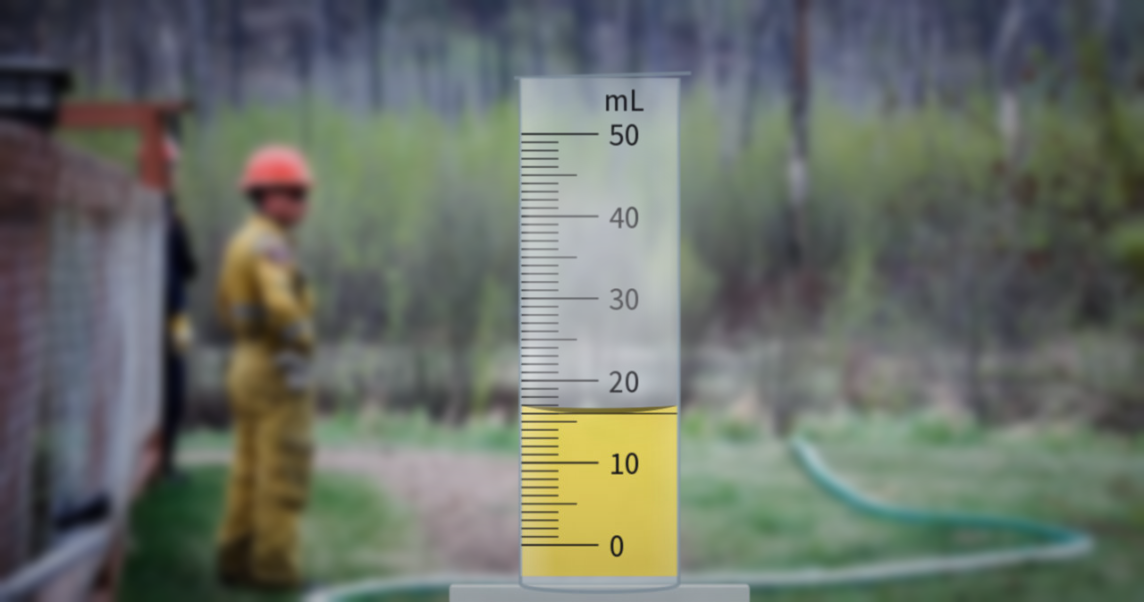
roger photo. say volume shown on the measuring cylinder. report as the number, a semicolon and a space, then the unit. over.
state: 16; mL
